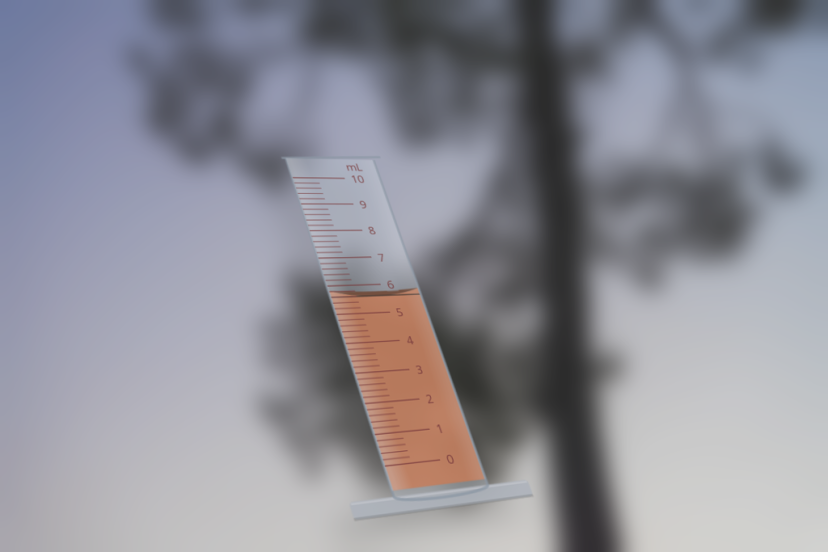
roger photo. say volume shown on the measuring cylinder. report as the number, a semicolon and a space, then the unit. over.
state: 5.6; mL
